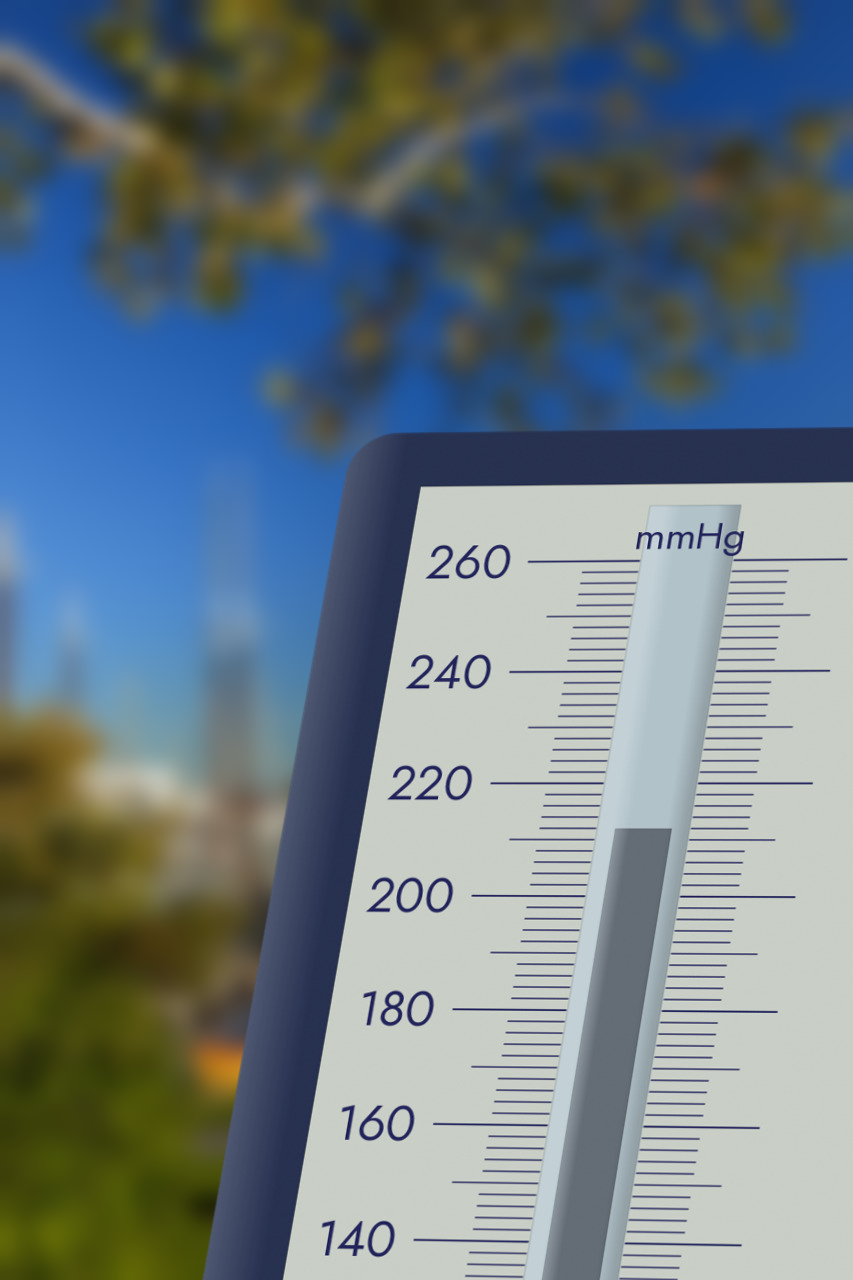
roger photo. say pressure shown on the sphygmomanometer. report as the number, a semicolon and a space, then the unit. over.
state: 212; mmHg
